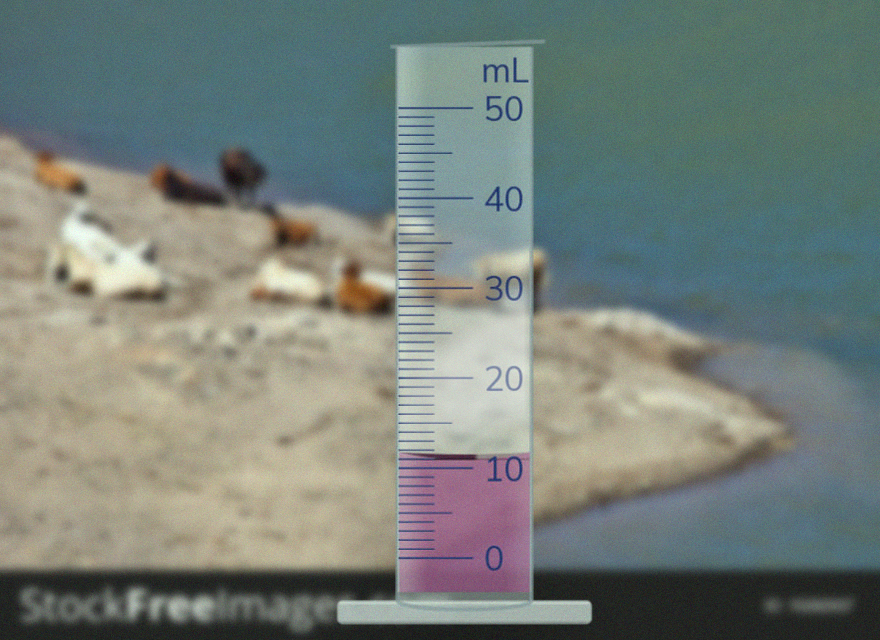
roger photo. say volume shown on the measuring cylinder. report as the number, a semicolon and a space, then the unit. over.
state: 11; mL
